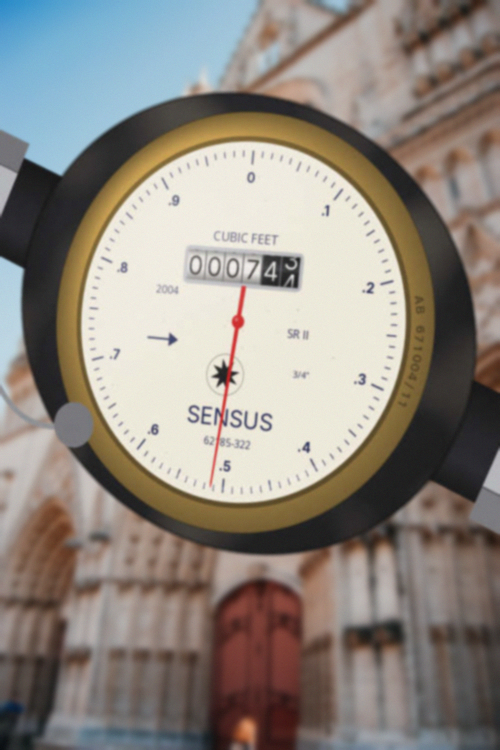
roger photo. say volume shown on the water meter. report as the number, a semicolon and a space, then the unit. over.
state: 743.51; ft³
